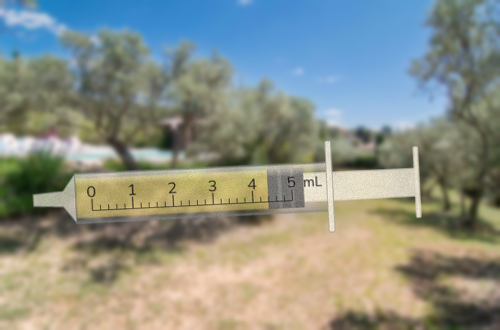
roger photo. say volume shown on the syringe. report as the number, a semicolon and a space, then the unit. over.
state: 4.4; mL
